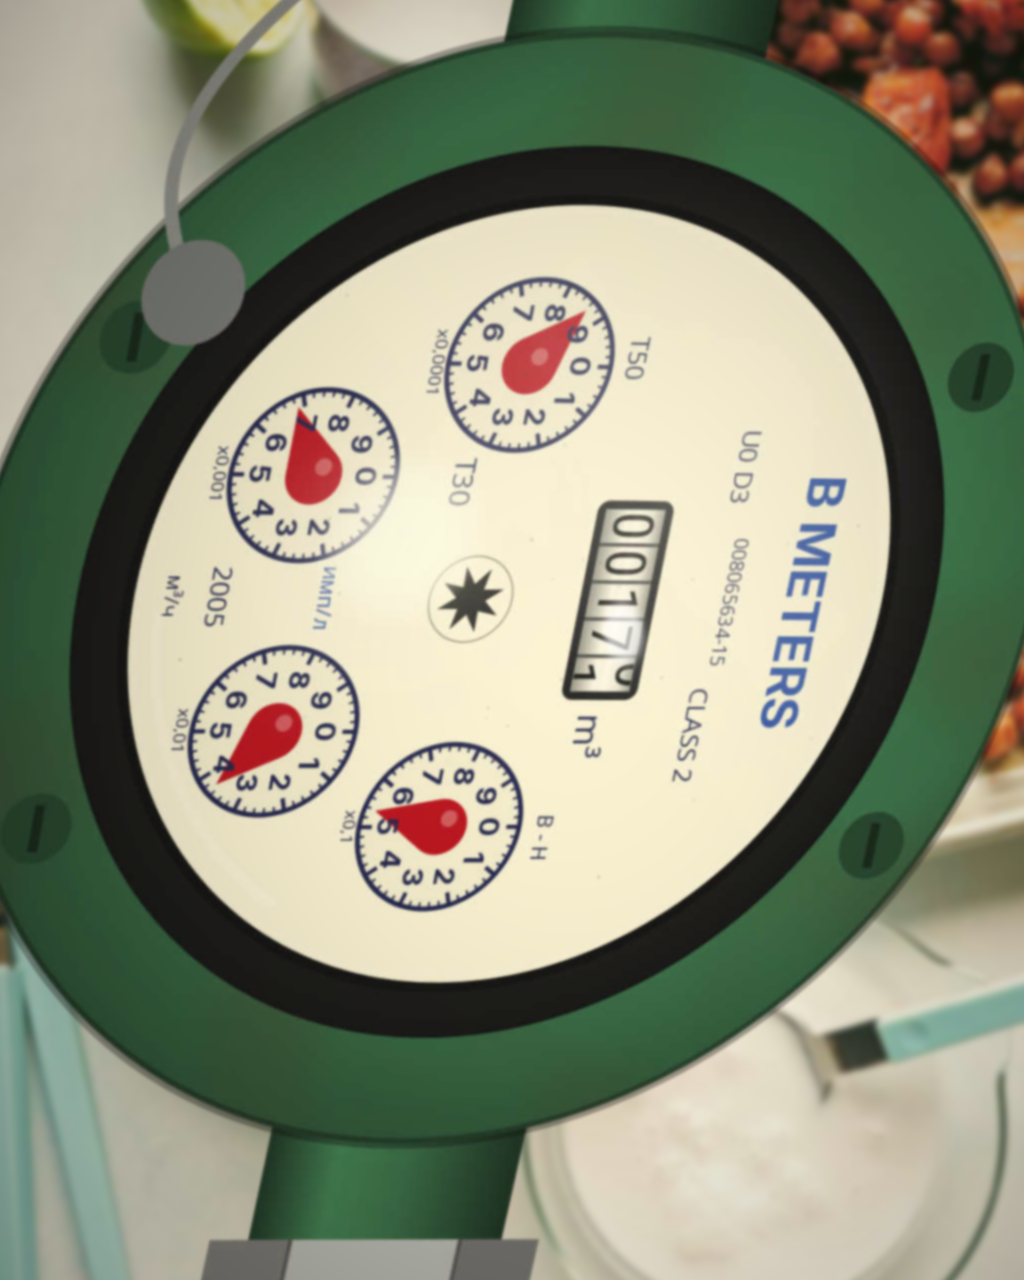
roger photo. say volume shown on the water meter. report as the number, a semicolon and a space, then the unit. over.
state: 170.5368; m³
